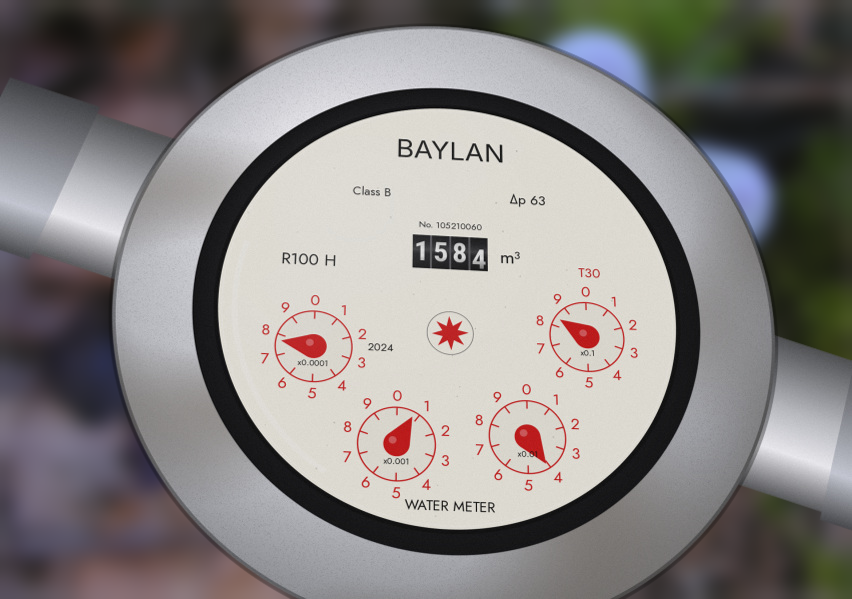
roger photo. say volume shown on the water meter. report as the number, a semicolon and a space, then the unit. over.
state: 1583.8407; m³
